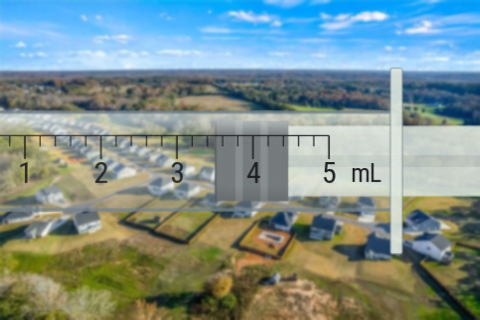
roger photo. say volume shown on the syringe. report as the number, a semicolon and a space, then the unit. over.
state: 3.5; mL
